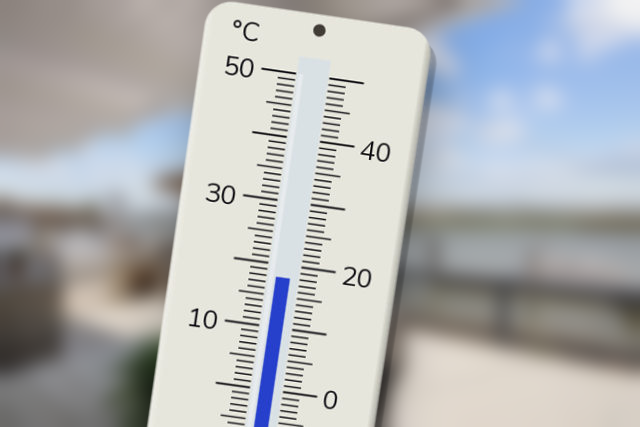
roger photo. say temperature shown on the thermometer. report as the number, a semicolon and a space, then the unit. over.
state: 18; °C
